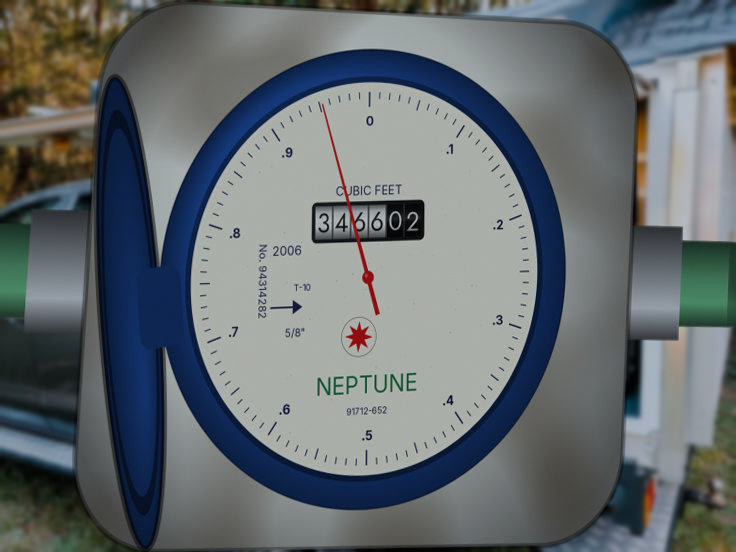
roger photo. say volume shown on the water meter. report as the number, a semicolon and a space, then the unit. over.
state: 346601.95; ft³
